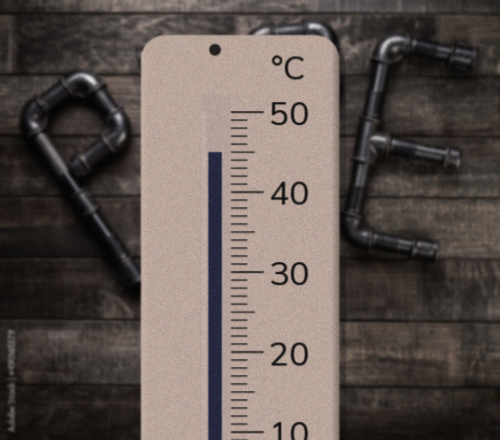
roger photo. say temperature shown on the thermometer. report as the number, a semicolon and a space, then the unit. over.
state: 45; °C
